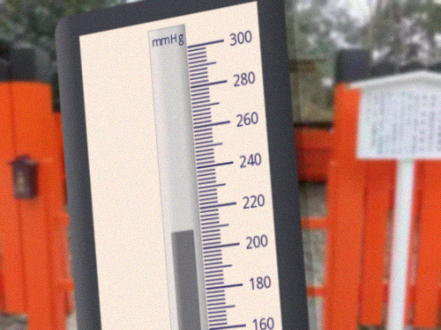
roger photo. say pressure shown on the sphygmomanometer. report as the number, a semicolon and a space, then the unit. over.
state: 210; mmHg
